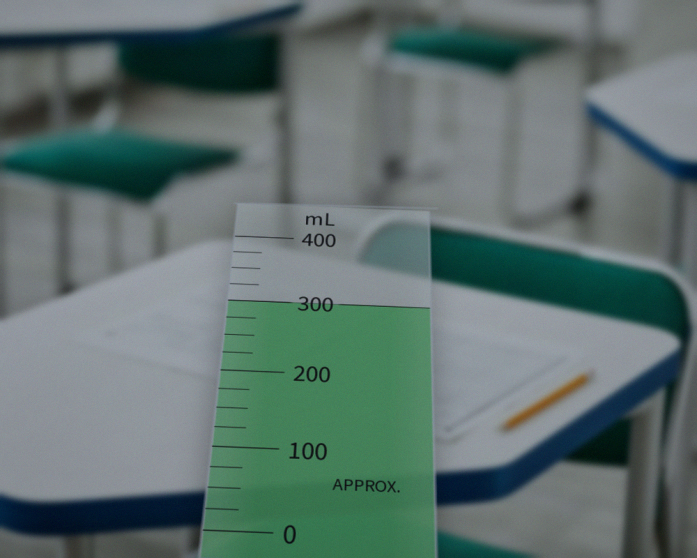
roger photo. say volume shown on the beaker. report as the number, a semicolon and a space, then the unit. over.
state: 300; mL
